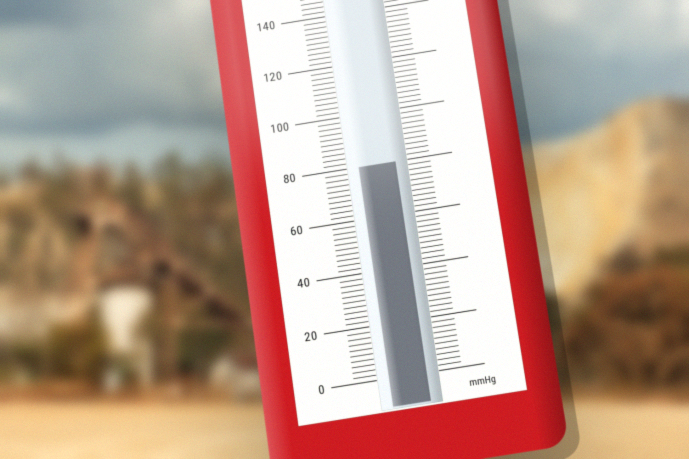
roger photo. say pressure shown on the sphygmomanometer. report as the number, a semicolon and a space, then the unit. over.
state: 80; mmHg
